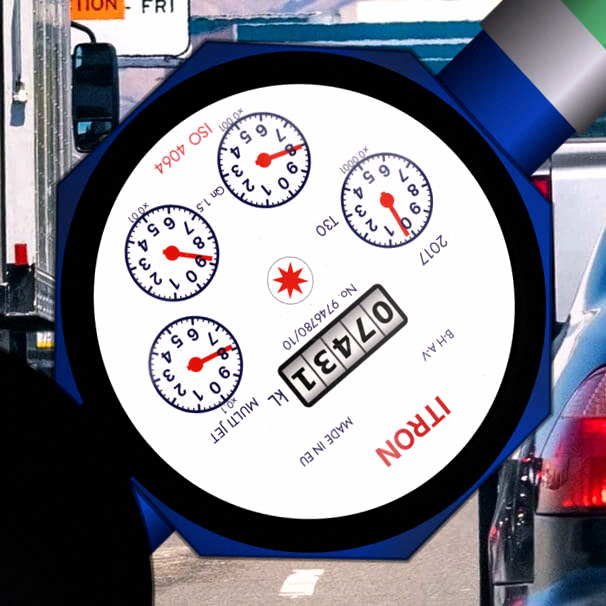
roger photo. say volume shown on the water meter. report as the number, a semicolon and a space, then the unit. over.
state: 7431.7880; kL
